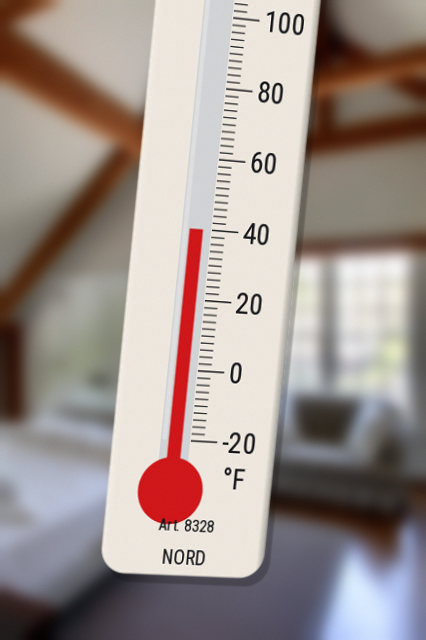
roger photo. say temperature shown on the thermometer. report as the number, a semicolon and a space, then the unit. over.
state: 40; °F
